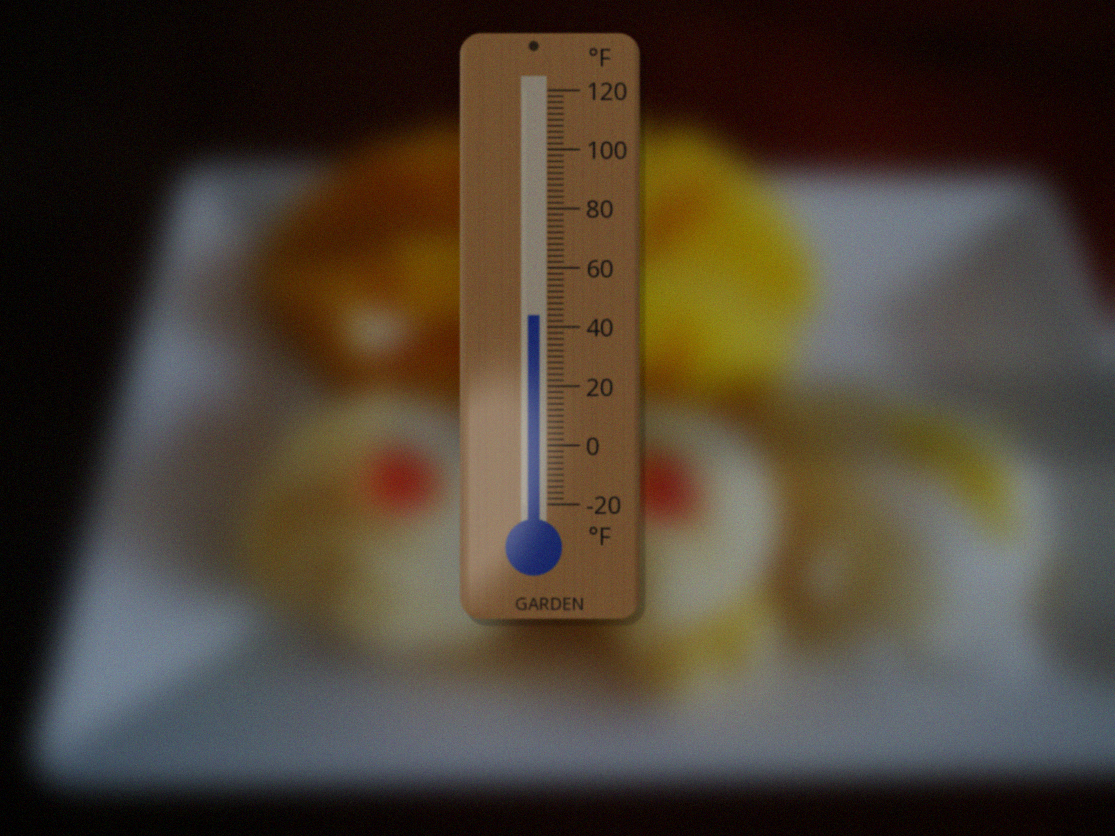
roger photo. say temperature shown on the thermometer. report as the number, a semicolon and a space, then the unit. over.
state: 44; °F
